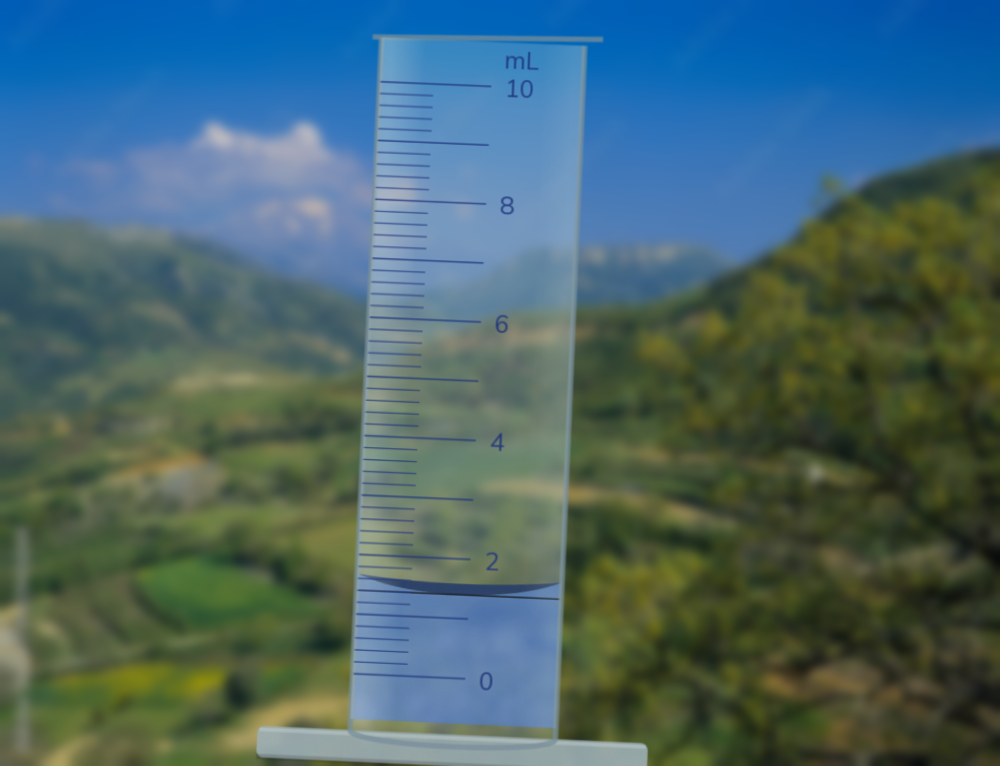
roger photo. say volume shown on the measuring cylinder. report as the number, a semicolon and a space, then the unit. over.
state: 1.4; mL
